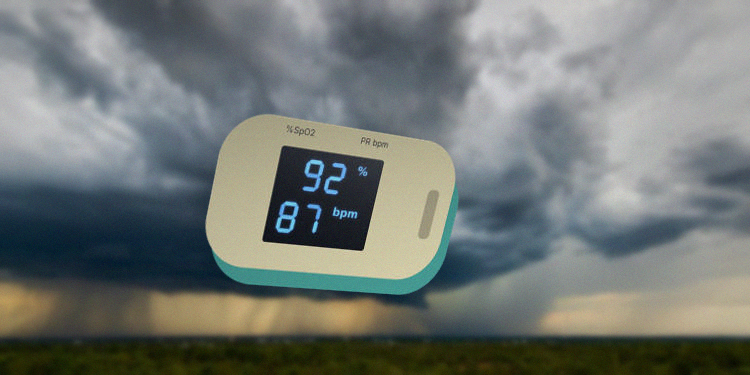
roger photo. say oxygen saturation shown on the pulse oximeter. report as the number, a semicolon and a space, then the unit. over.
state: 92; %
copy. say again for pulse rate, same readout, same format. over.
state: 87; bpm
